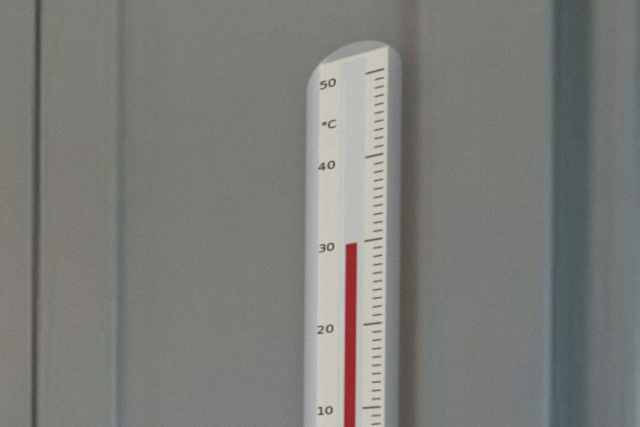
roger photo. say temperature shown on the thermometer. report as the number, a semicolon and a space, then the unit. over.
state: 30; °C
